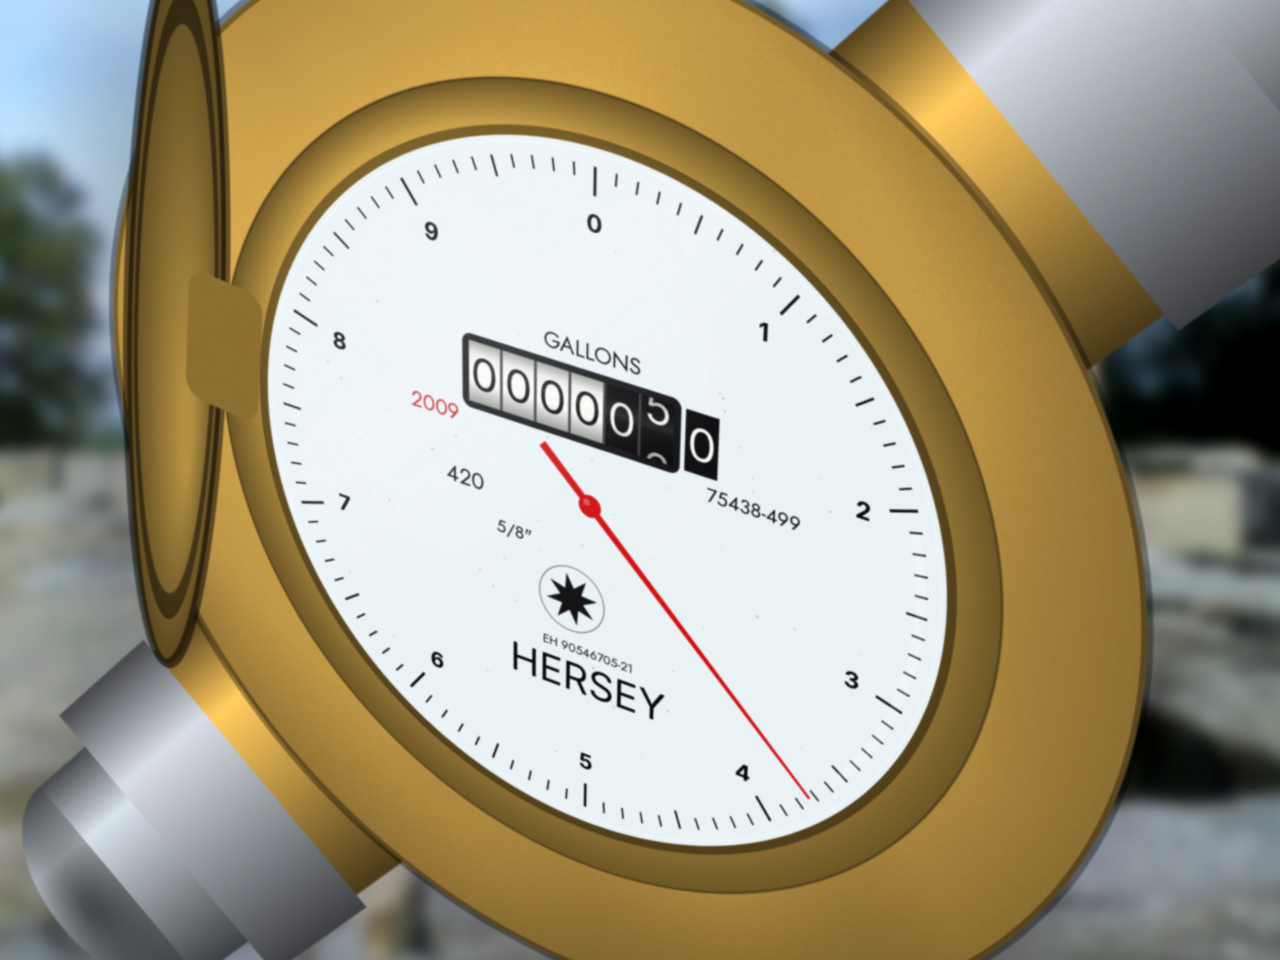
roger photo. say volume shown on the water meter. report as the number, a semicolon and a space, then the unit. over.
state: 53.7; gal
